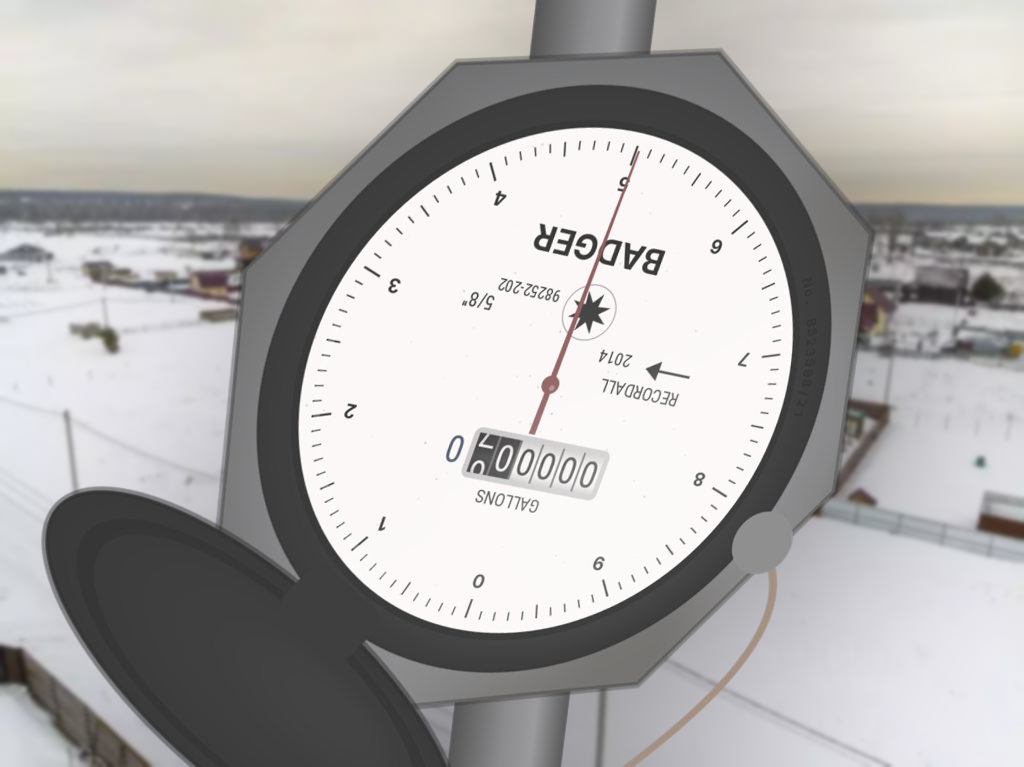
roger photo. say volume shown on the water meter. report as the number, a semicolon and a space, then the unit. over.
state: 65.0; gal
